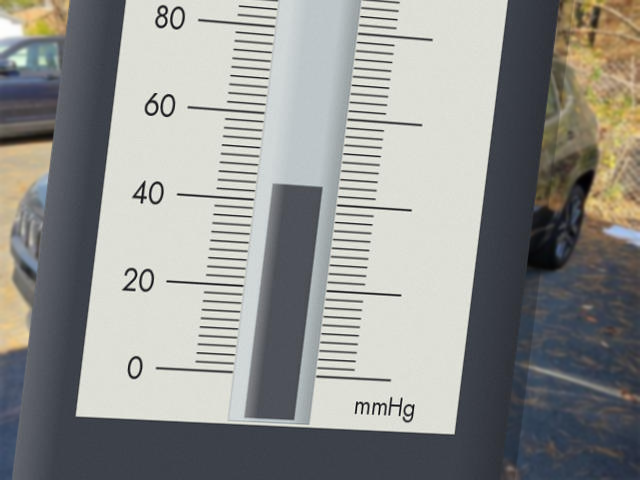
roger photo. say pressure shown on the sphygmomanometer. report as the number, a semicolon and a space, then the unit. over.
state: 44; mmHg
